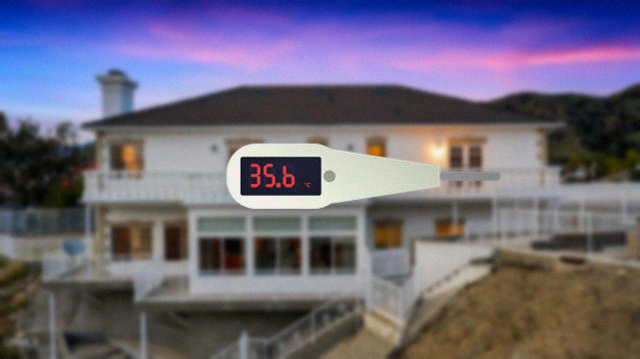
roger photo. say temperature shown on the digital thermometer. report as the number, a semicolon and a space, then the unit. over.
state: 35.6; °C
